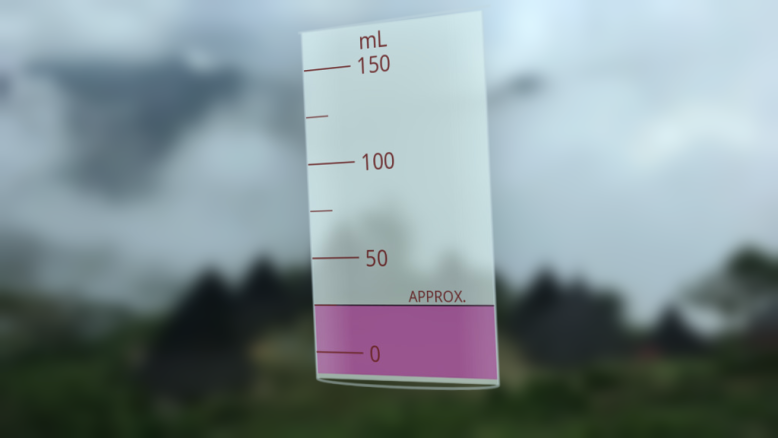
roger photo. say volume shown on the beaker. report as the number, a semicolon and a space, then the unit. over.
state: 25; mL
